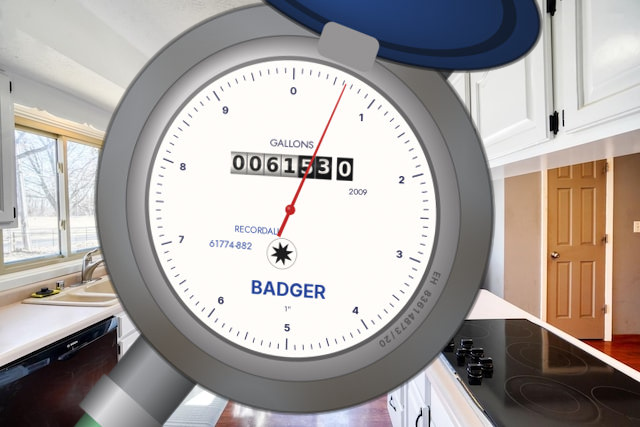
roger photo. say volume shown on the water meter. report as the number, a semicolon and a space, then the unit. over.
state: 61530.6; gal
